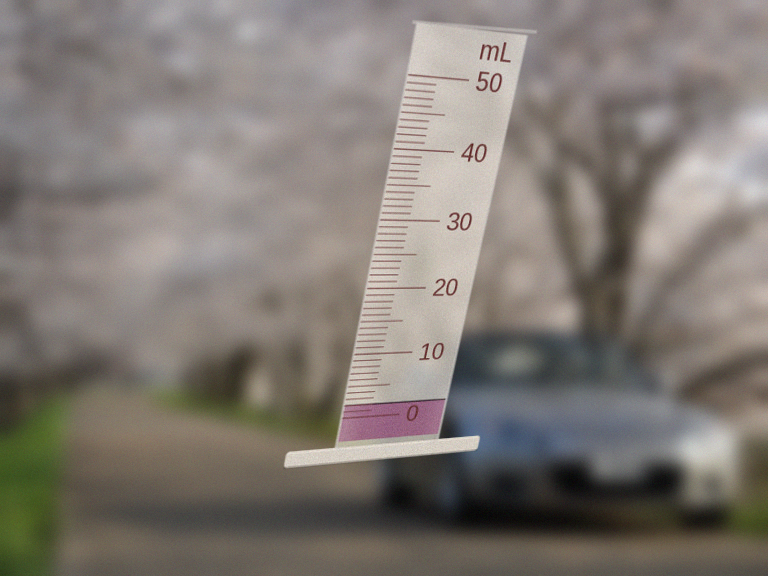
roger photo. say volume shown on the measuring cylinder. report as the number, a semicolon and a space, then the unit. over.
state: 2; mL
